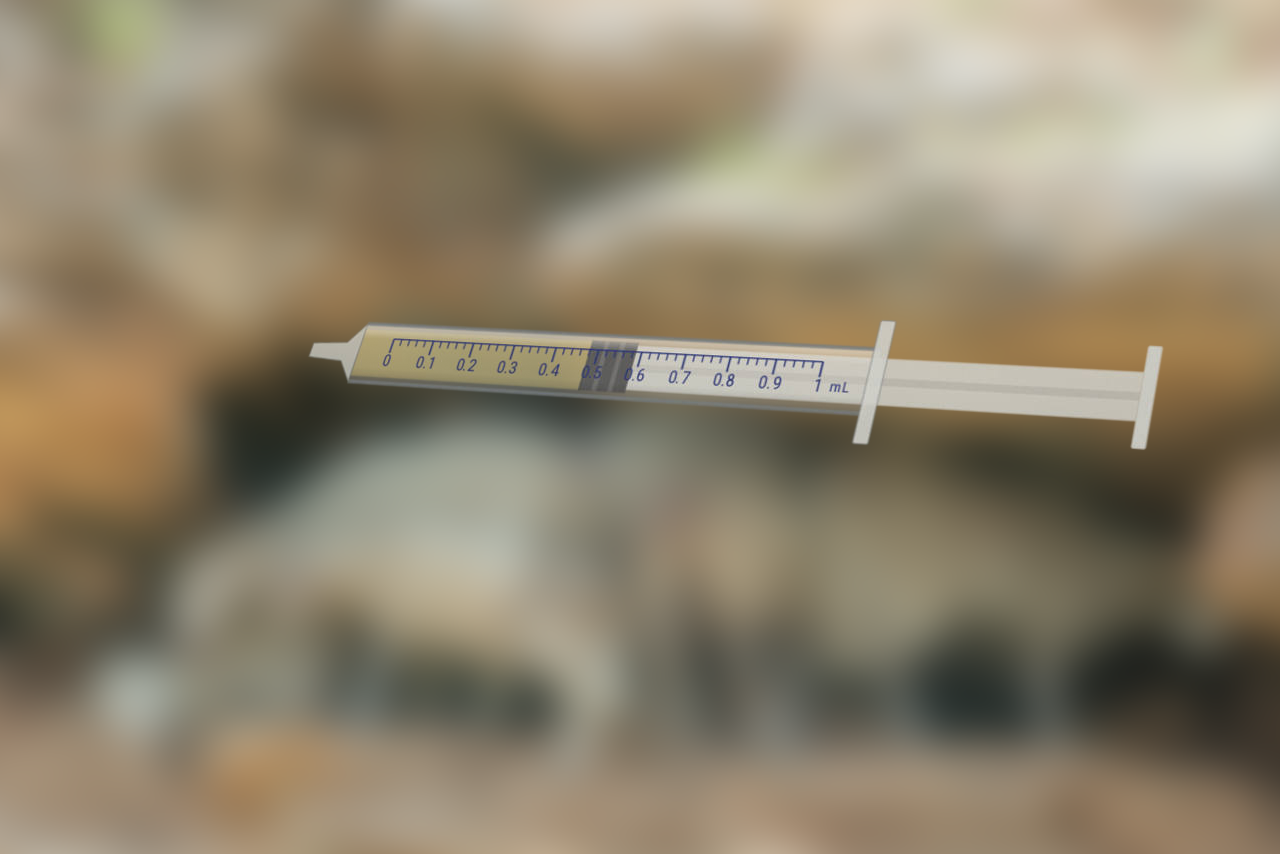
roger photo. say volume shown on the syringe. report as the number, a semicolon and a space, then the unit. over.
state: 0.48; mL
